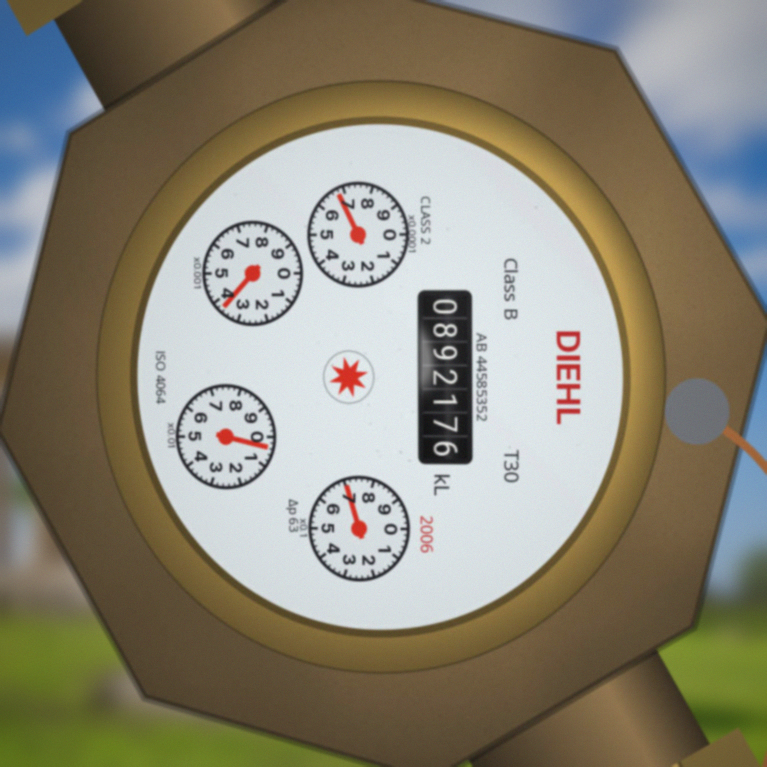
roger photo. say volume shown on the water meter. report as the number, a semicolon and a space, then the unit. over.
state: 892176.7036; kL
